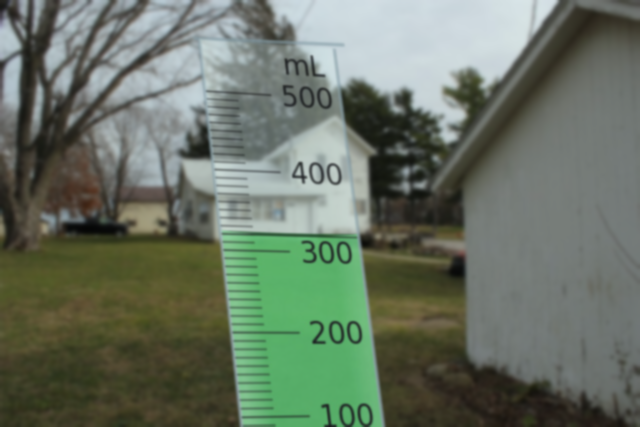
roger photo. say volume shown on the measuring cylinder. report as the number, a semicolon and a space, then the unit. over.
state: 320; mL
